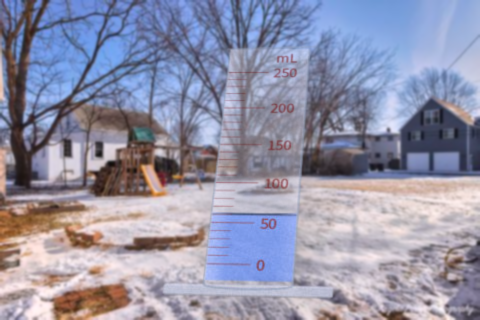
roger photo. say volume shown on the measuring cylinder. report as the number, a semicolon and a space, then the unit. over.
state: 60; mL
